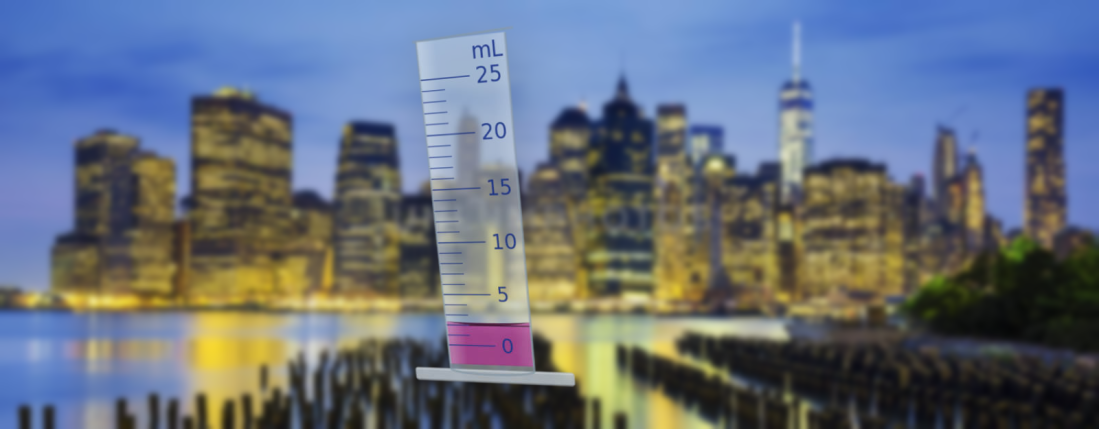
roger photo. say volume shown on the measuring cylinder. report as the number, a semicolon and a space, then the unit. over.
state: 2; mL
